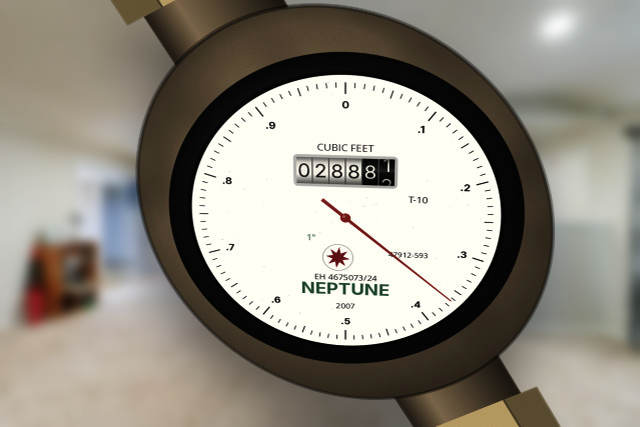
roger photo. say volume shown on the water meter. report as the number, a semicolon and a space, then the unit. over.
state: 28881.36; ft³
